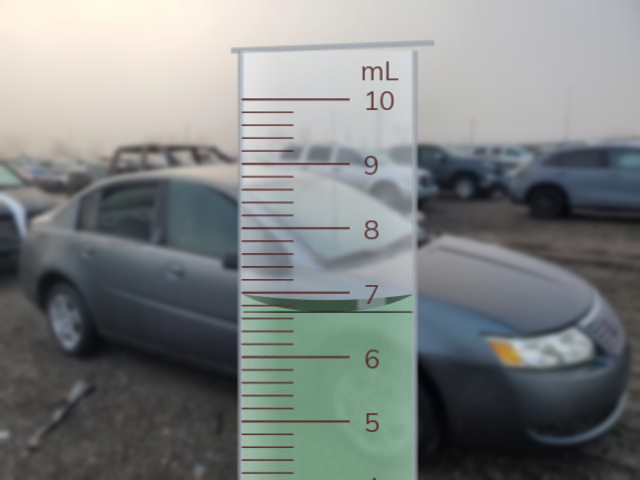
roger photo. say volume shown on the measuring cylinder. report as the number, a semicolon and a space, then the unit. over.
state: 6.7; mL
